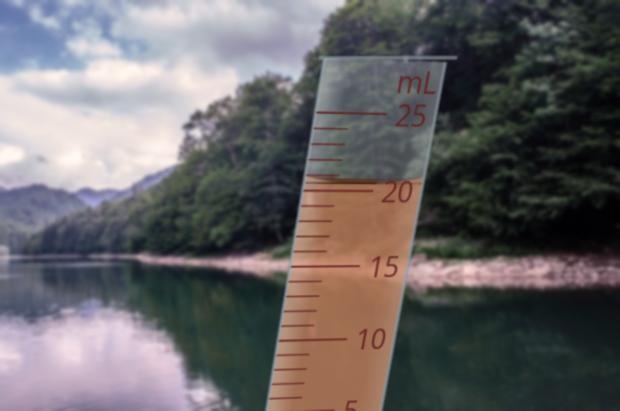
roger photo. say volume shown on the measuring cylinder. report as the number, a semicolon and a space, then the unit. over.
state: 20.5; mL
